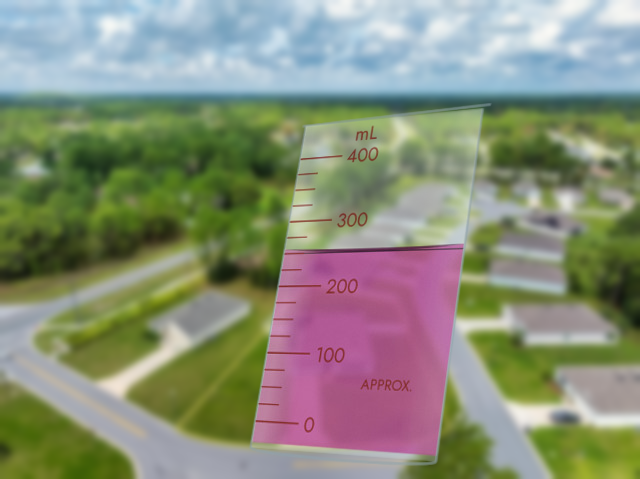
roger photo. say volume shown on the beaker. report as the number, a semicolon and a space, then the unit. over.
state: 250; mL
